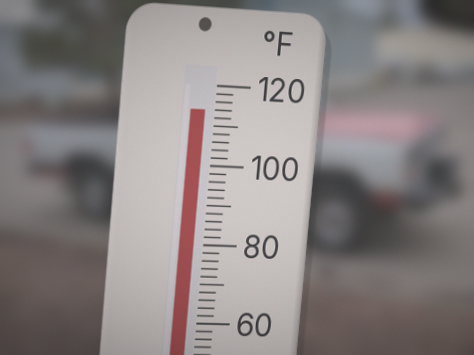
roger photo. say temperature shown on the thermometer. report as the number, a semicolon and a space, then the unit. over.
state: 114; °F
